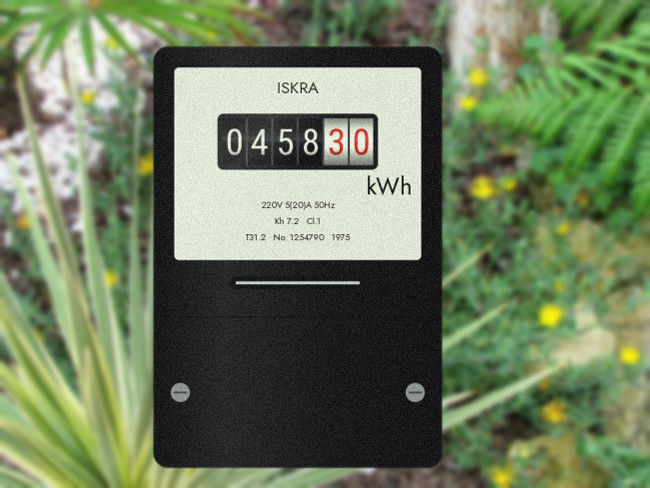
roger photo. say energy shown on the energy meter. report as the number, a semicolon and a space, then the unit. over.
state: 458.30; kWh
